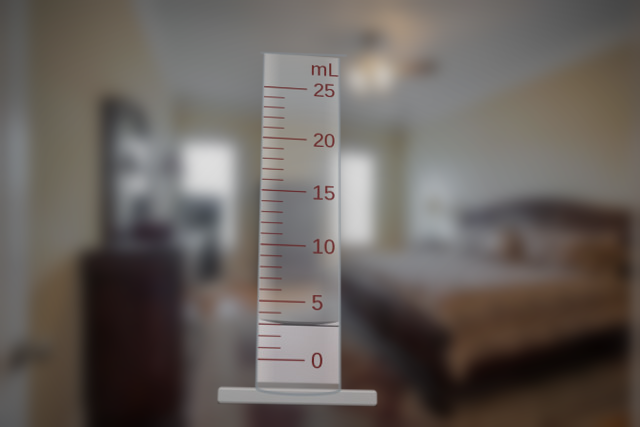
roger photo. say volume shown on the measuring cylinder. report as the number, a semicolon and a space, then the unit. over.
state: 3; mL
